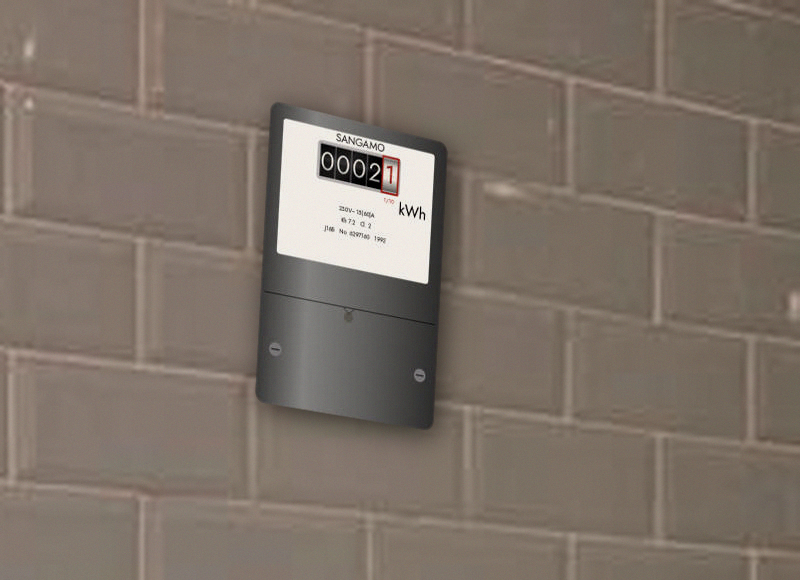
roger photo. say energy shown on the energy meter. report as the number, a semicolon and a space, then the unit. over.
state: 2.1; kWh
